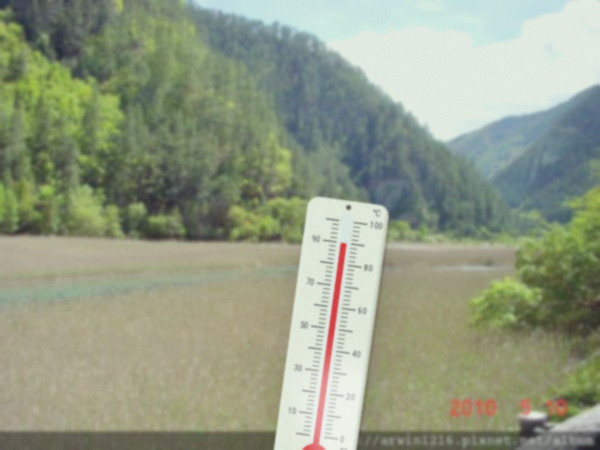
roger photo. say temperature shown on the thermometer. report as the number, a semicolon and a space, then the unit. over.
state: 90; °C
